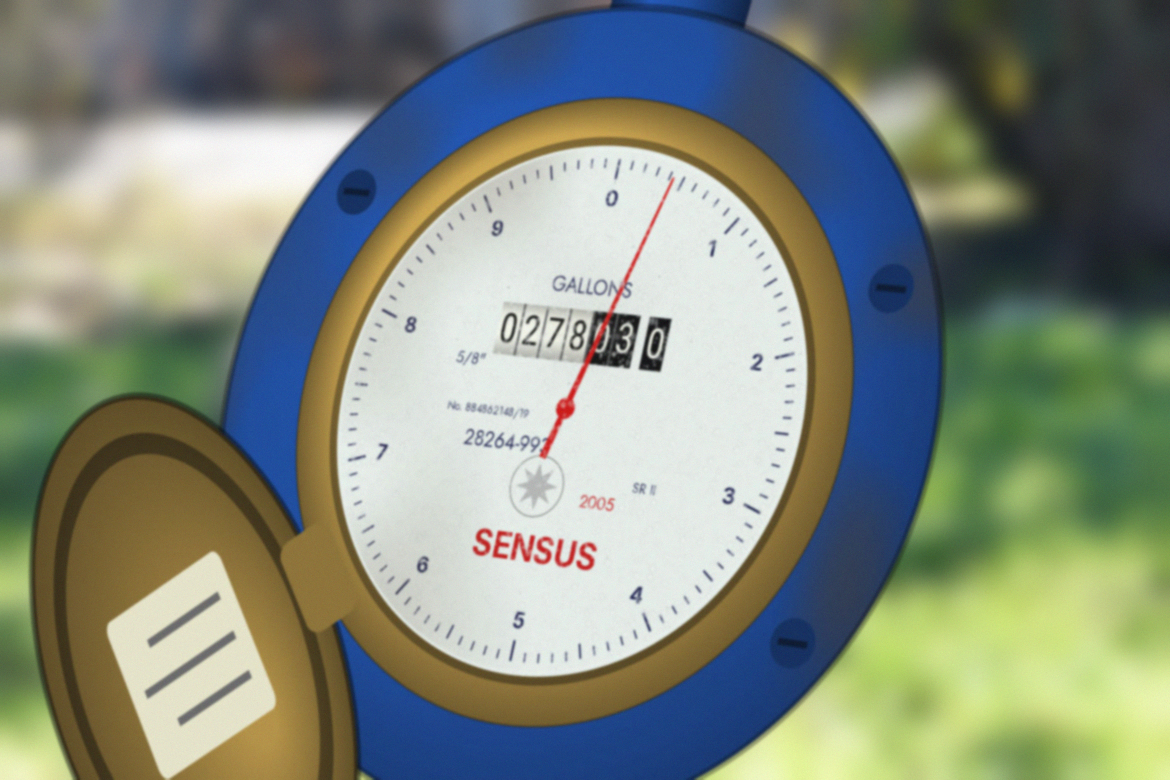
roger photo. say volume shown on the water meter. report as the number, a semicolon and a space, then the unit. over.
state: 278030.4; gal
